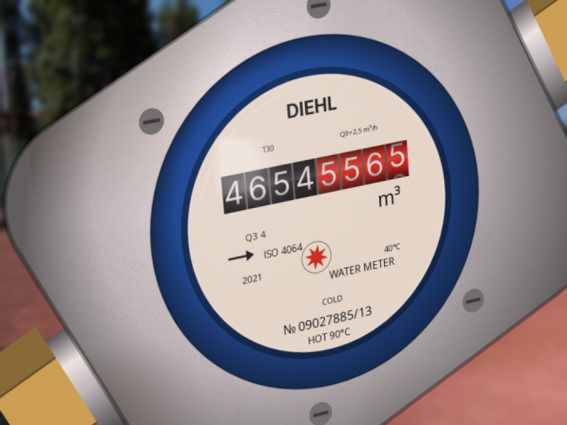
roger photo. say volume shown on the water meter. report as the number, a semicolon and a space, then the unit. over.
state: 4654.5565; m³
